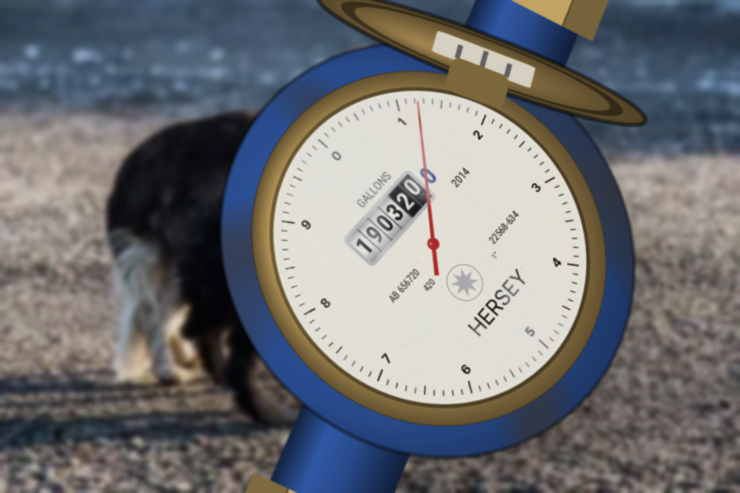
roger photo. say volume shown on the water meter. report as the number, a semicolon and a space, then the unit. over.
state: 1903201.2; gal
